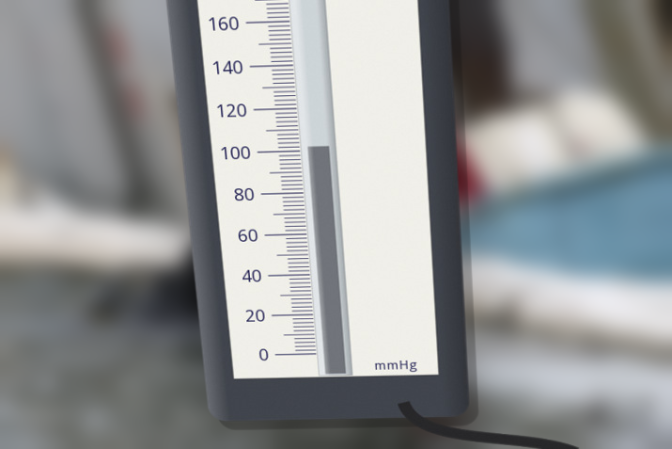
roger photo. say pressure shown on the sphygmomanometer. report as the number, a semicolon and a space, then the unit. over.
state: 102; mmHg
